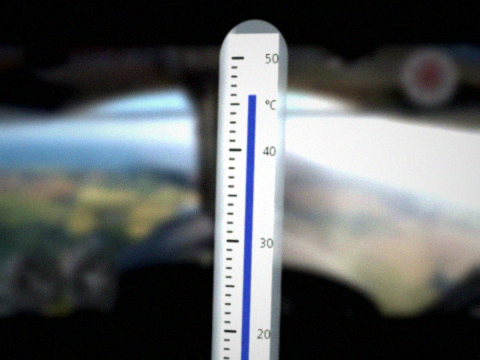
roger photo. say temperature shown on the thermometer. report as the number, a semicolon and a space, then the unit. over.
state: 46; °C
